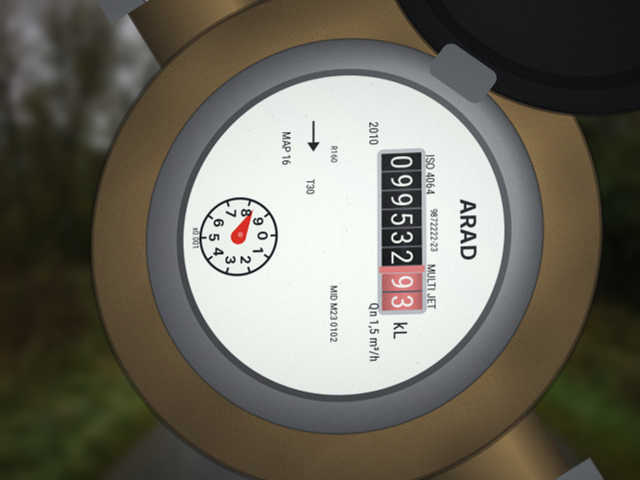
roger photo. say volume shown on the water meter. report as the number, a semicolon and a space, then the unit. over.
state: 99532.938; kL
